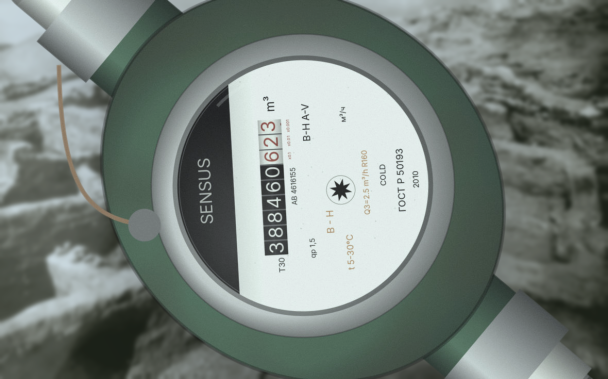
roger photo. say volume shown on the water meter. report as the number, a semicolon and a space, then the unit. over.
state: 388460.623; m³
